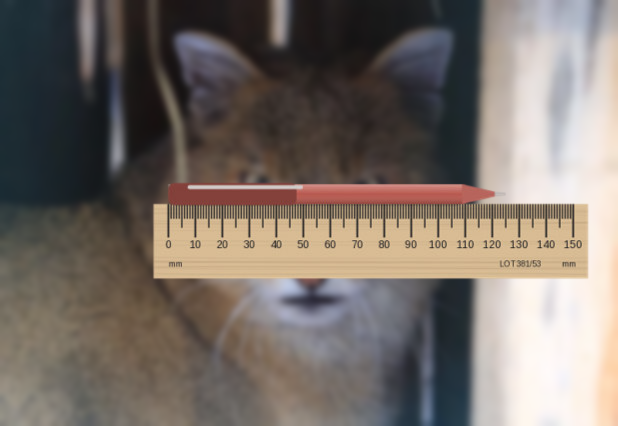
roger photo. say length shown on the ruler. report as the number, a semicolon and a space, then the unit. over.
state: 125; mm
